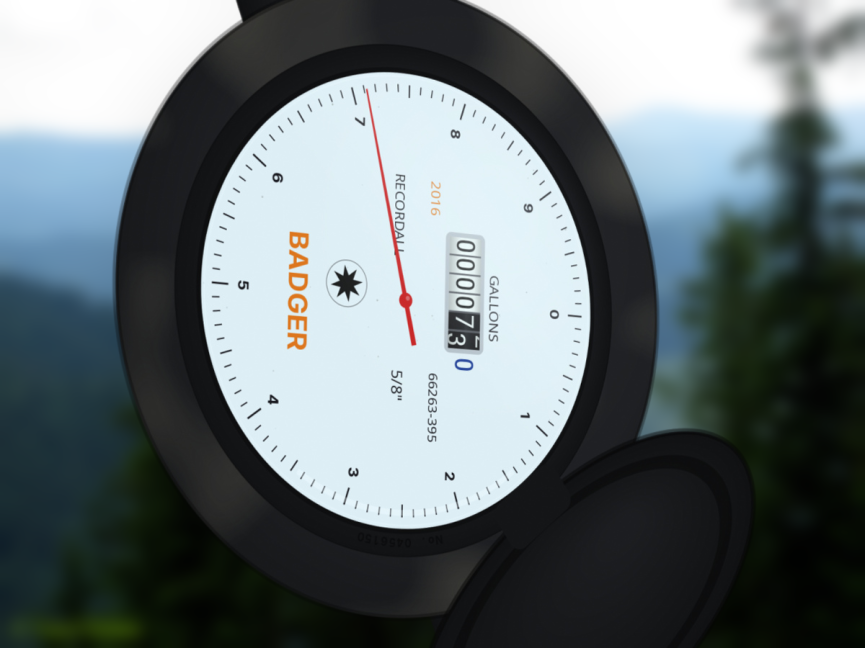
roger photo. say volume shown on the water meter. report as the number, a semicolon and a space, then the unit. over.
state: 727.1; gal
